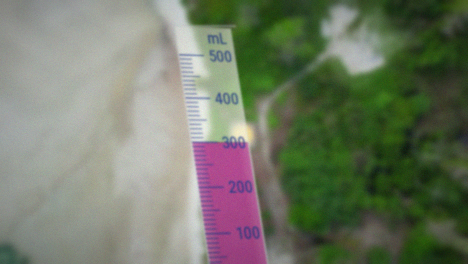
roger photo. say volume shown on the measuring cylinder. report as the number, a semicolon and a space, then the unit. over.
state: 300; mL
